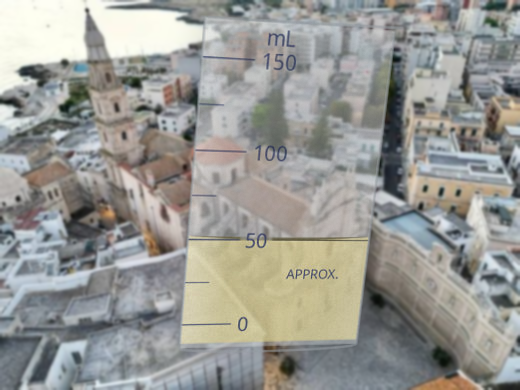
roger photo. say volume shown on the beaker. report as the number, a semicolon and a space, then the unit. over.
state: 50; mL
